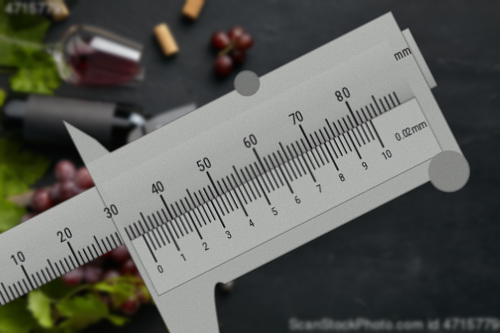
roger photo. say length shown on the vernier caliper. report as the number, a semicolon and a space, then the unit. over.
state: 33.5; mm
